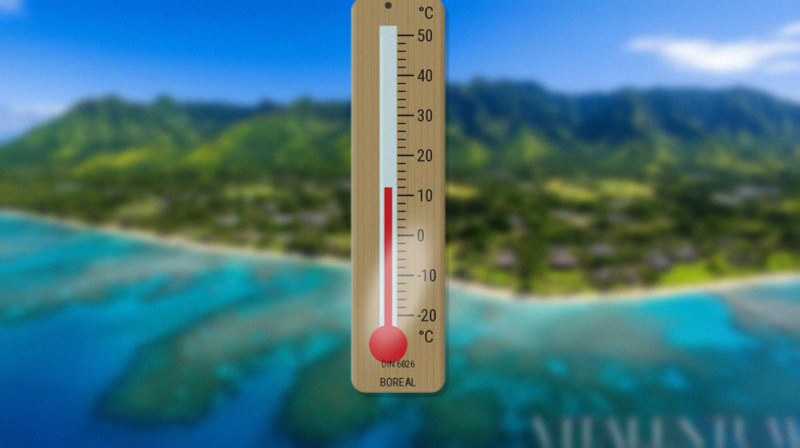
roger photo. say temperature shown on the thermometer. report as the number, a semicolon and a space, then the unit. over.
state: 12; °C
